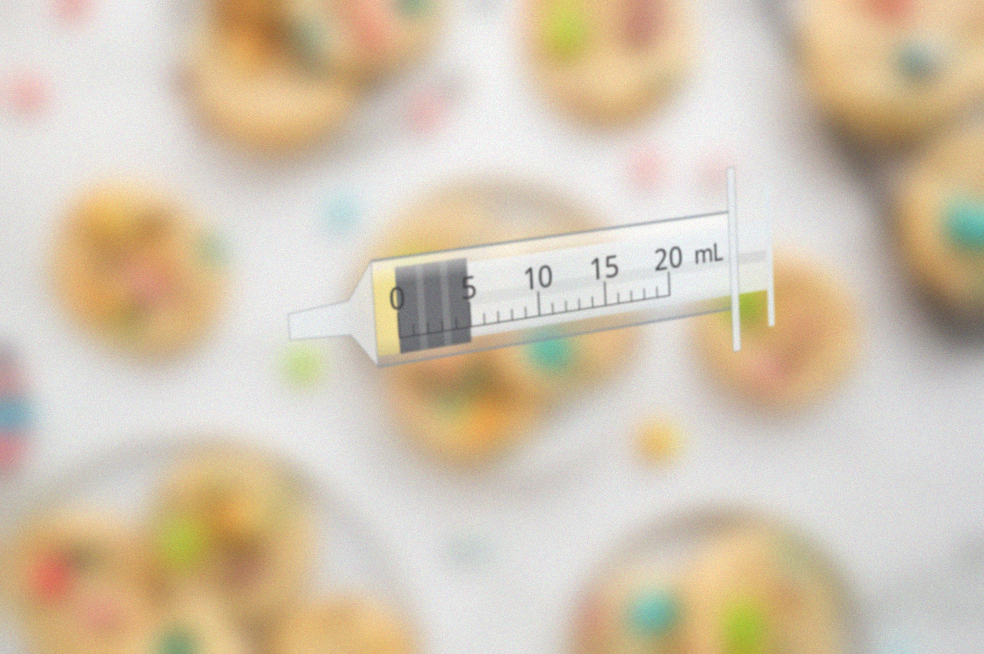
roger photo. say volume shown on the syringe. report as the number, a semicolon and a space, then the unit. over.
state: 0; mL
